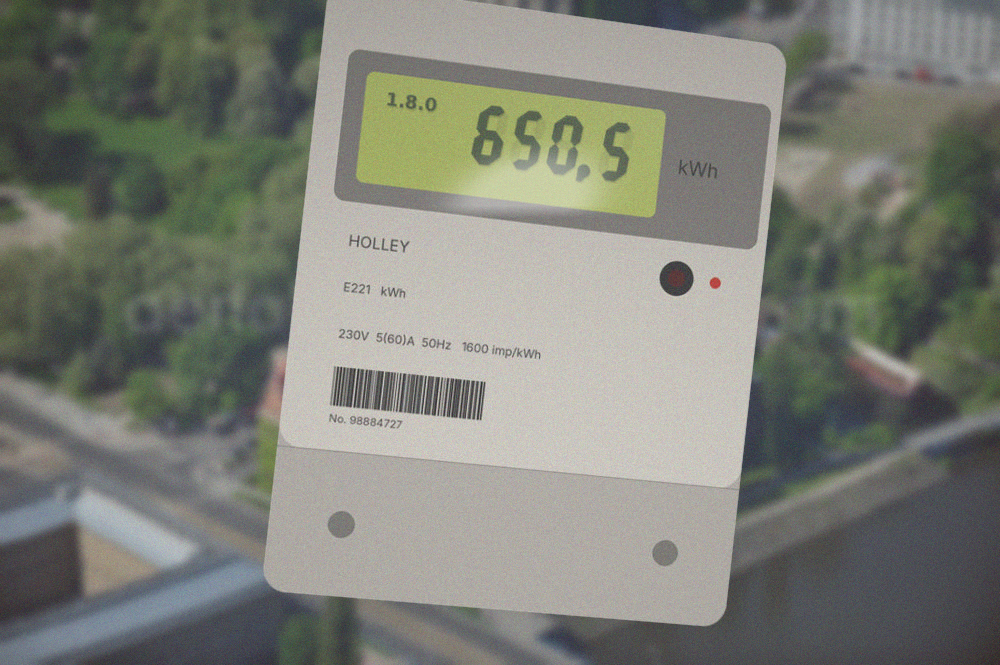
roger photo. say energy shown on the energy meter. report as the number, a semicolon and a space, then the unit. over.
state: 650.5; kWh
